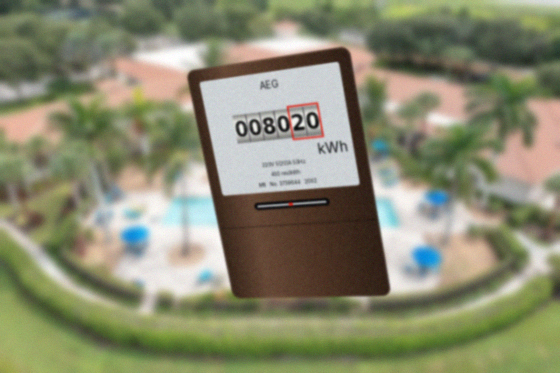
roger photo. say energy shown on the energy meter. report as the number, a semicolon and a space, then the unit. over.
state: 80.20; kWh
